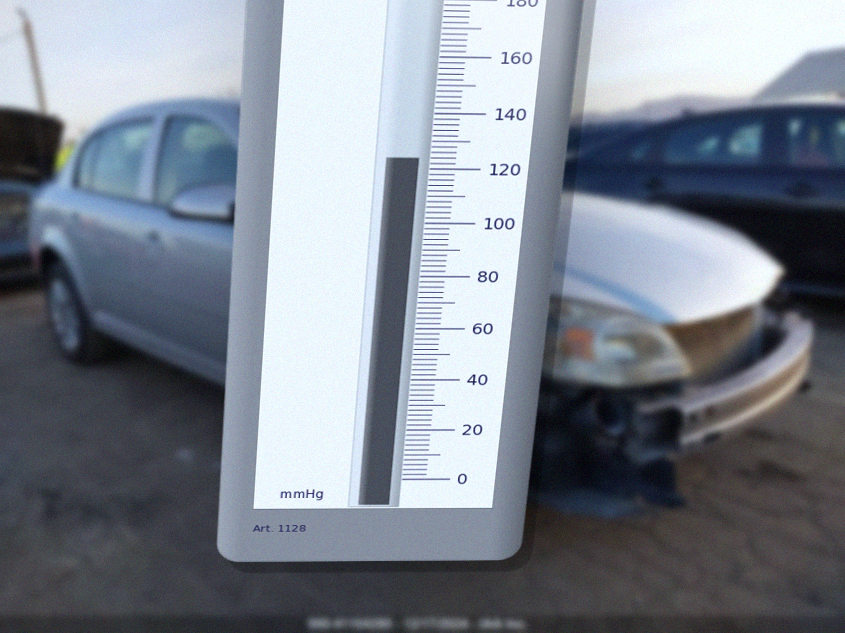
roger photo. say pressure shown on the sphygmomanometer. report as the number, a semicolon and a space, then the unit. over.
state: 124; mmHg
